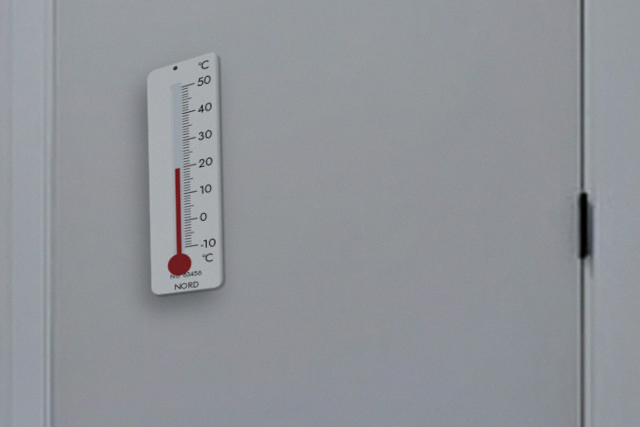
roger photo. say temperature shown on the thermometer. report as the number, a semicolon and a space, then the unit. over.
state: 20; °C
